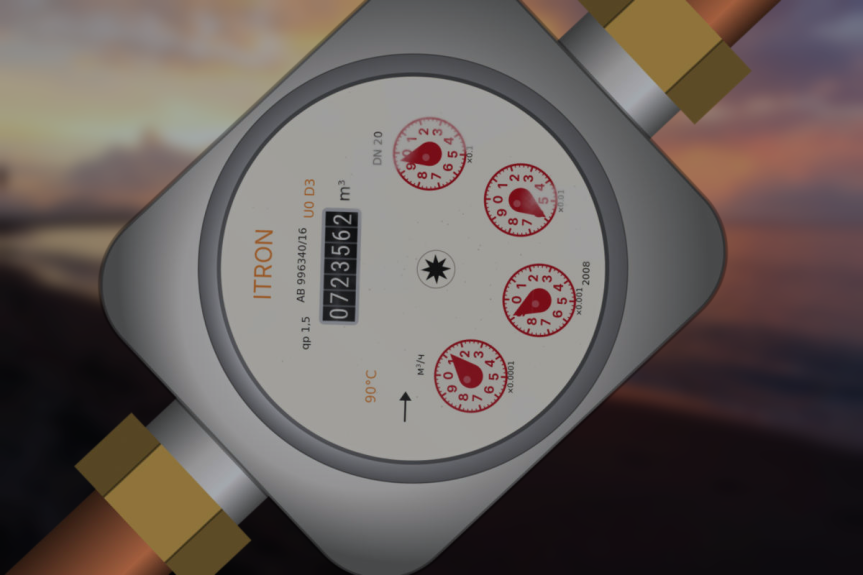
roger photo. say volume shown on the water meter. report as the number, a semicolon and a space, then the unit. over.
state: 723561.9591; m³
